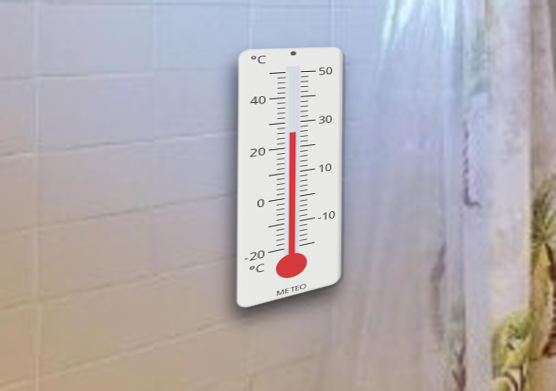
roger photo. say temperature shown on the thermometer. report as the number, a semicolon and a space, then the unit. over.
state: 26; °C
